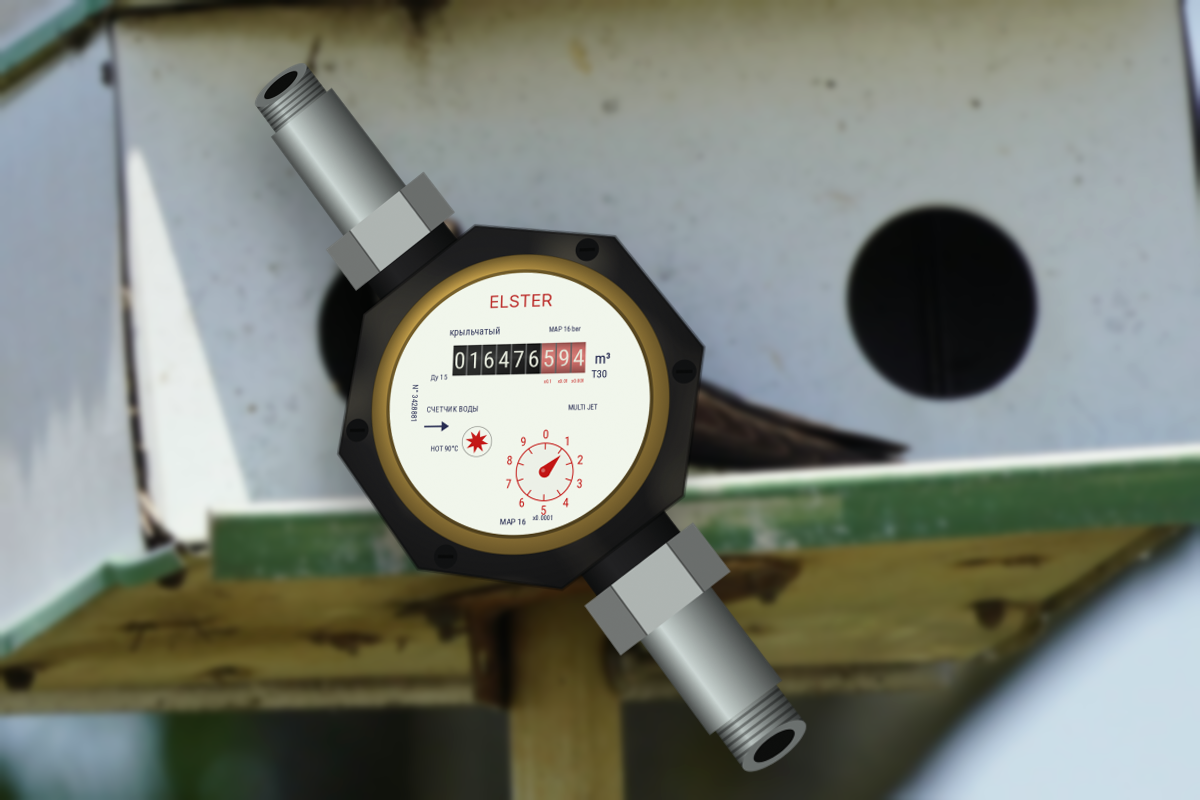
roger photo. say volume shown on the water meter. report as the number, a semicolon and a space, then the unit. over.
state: 16476.5941; m³
